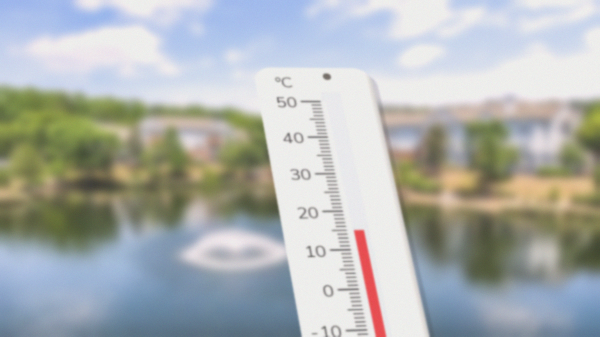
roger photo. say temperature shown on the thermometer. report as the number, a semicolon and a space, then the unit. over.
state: 15; °C
